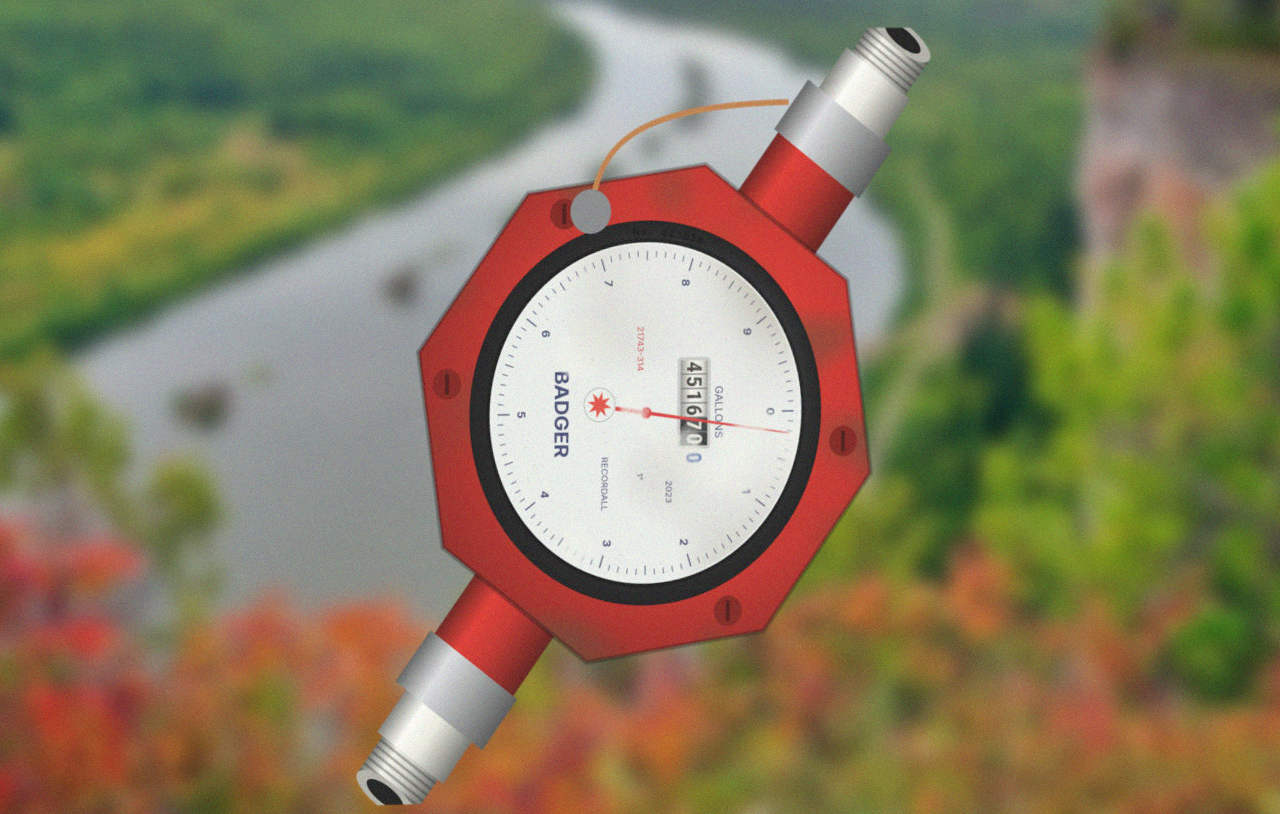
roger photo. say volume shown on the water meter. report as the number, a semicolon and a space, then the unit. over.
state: 4516700.2; gal
